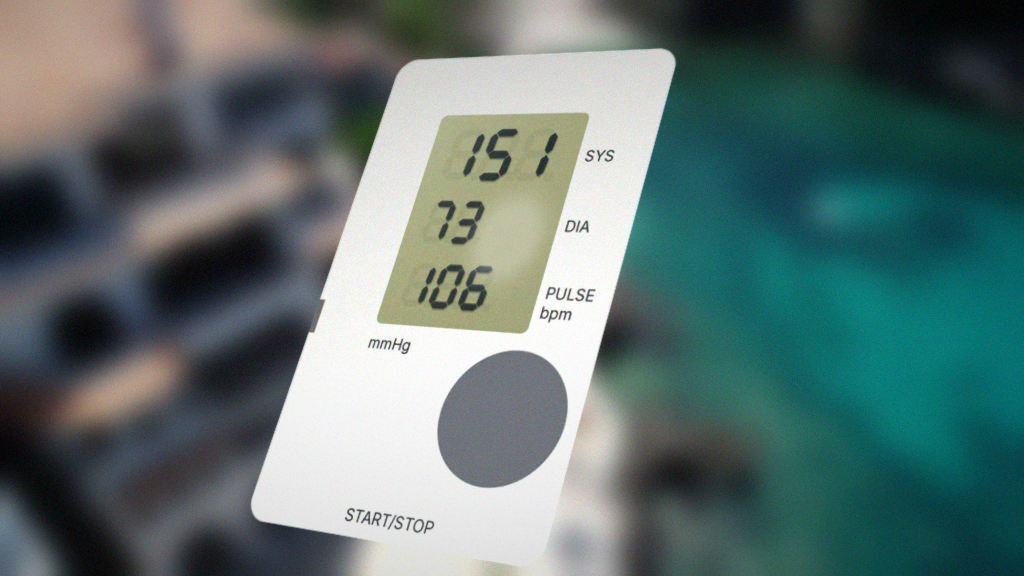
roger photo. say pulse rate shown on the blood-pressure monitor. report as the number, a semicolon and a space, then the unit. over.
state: 106; bpm
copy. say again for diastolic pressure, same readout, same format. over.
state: 73; mmHg
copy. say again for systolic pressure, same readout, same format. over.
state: 151; mmHg
